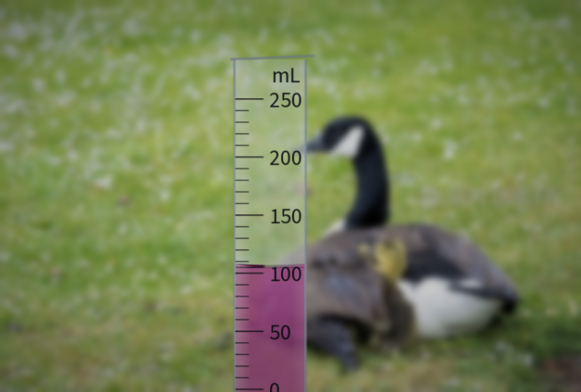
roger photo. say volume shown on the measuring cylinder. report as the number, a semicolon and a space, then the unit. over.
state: 105; mL
